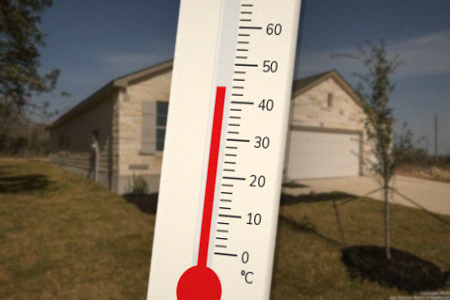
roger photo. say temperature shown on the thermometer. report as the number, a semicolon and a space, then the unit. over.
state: 44; °C
